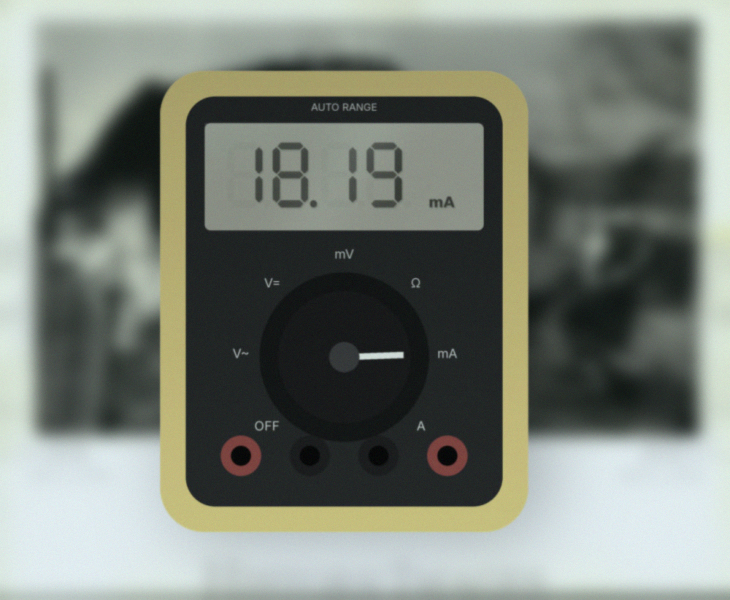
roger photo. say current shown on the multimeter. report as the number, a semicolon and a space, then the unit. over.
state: 18.19; mA
